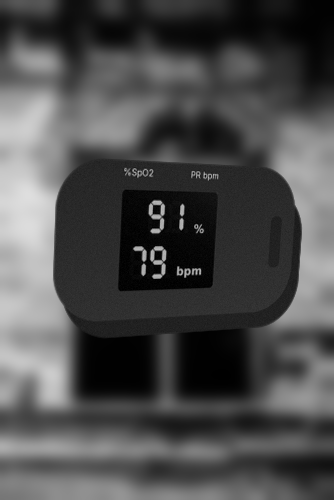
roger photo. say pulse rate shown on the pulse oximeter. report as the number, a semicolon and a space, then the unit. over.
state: 79; bpm
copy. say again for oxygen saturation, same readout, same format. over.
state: 91; %
